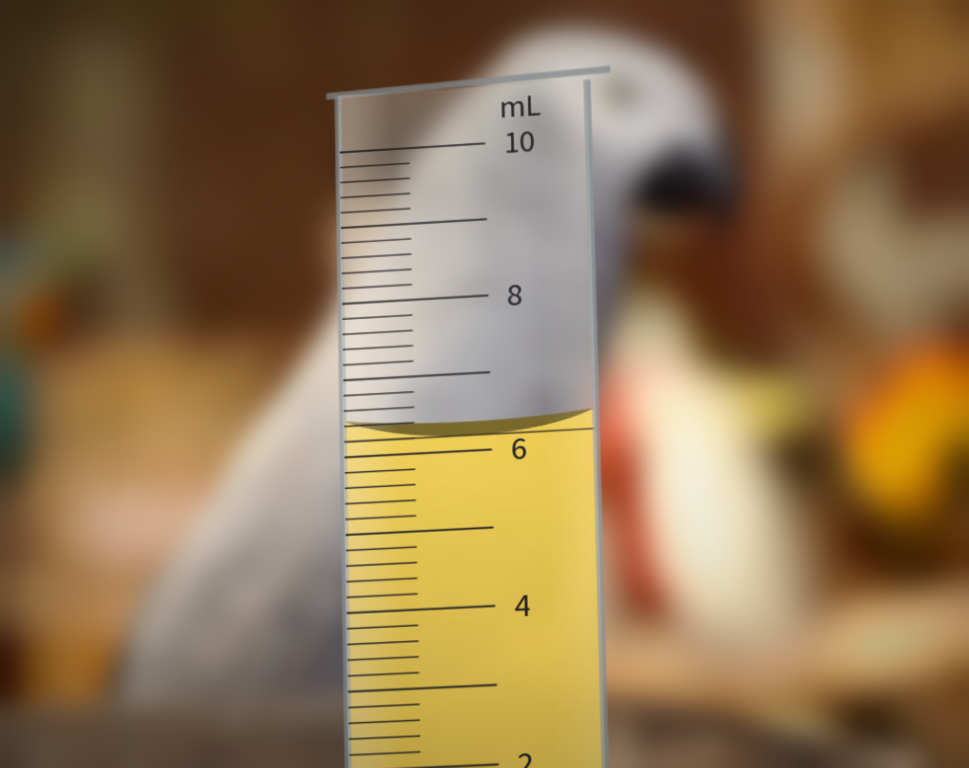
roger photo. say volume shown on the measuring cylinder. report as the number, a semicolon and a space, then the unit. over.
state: 6.2; mL
